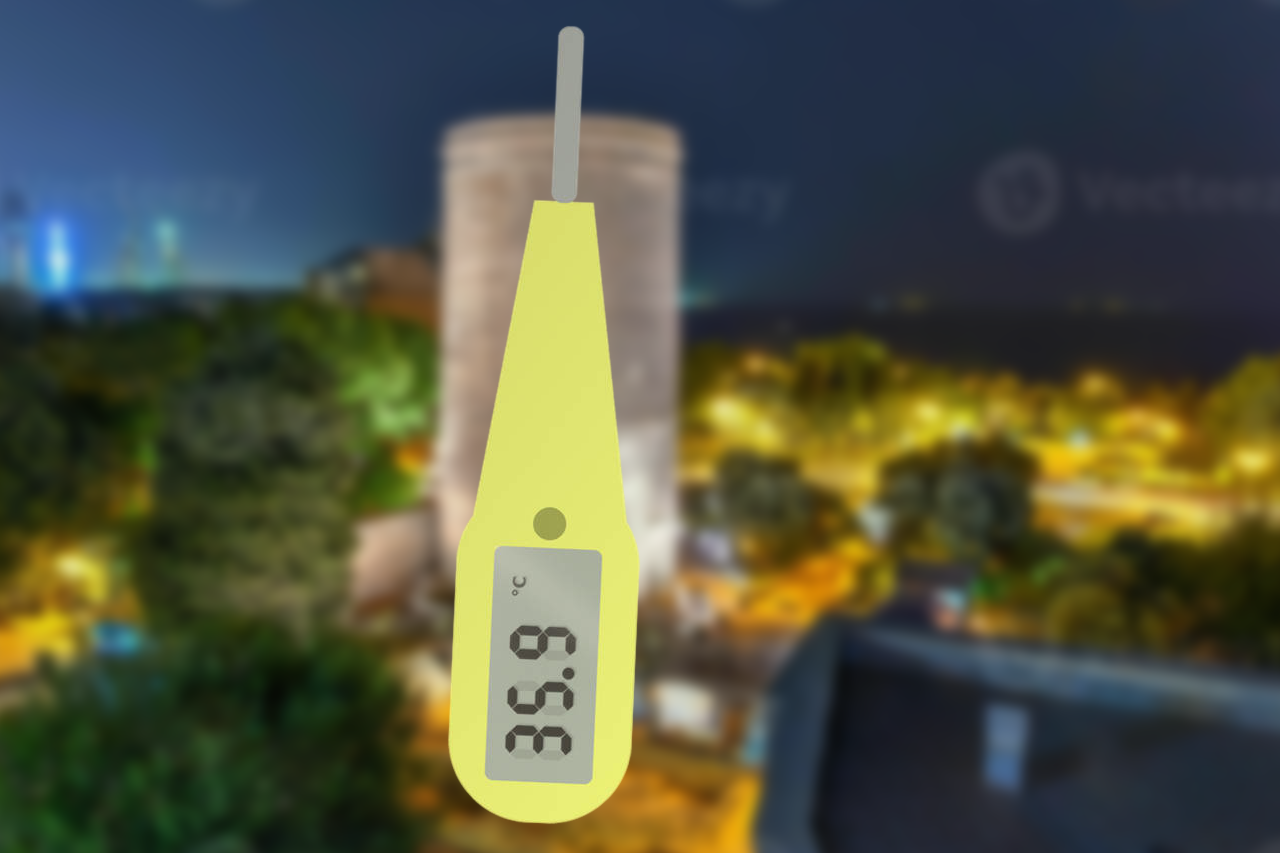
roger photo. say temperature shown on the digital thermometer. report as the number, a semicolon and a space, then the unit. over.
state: 35.9; °C
